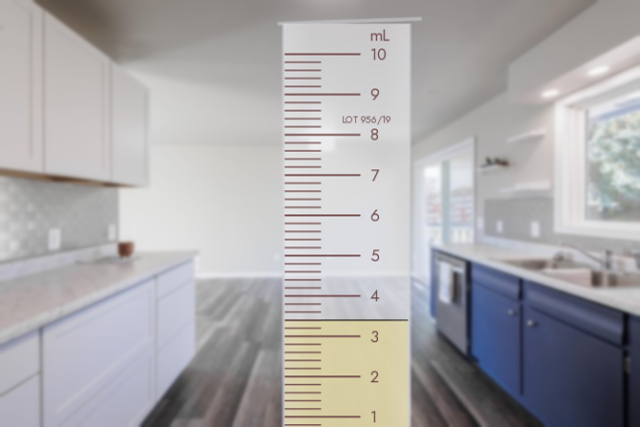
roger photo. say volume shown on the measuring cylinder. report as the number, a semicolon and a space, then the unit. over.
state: 3.4; mL
